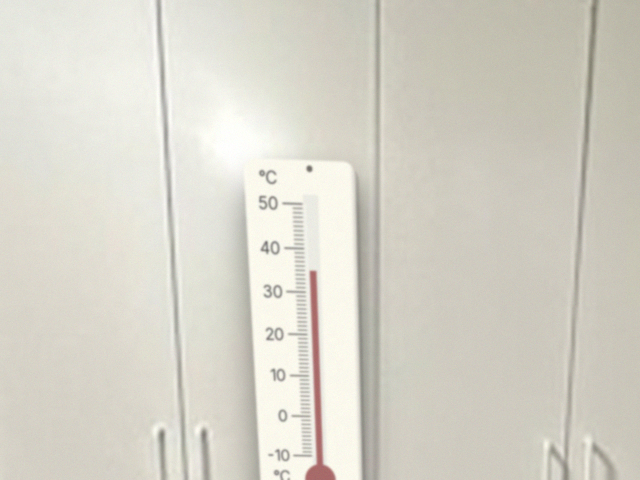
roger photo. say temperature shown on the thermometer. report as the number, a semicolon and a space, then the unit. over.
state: 35; °C
